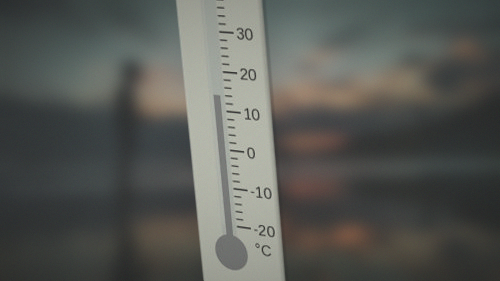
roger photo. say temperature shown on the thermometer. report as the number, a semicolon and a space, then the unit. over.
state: 14; °C
